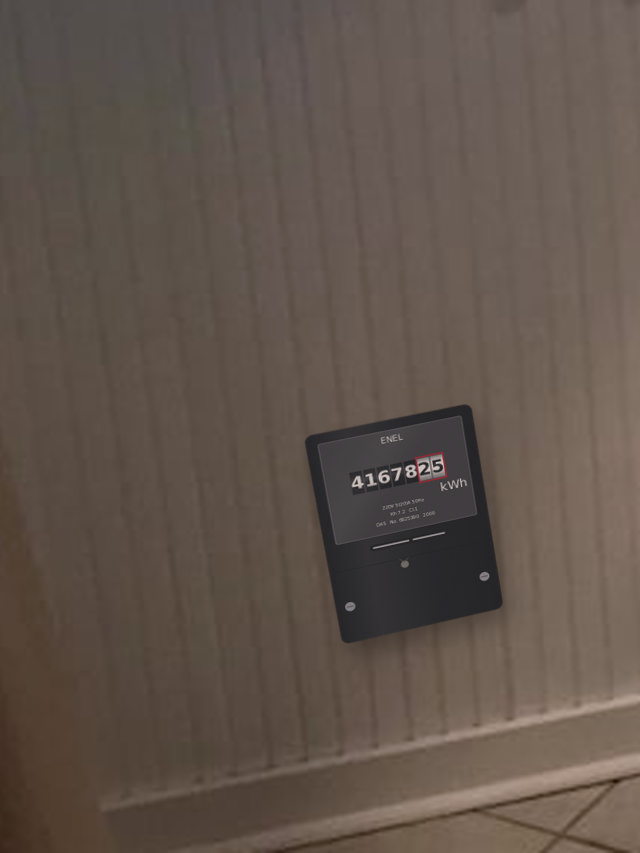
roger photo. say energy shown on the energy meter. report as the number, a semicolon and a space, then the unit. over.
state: 41678.25; kWh
